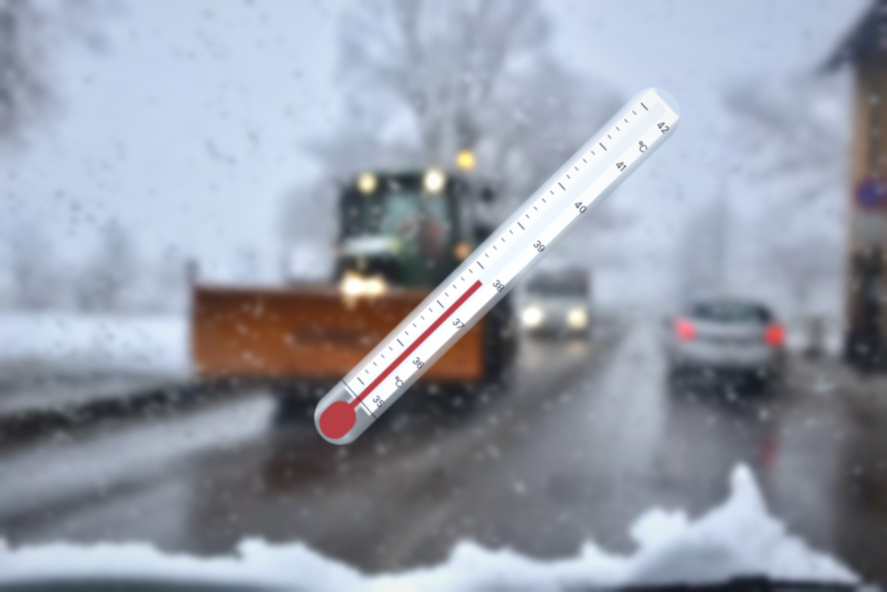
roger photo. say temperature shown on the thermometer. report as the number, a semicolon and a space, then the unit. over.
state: 37.8; °C
